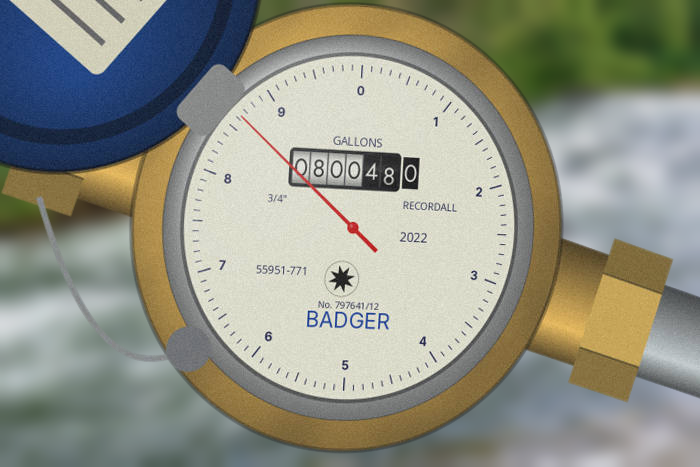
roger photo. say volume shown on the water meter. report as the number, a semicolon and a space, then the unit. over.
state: 800478.6; gal
